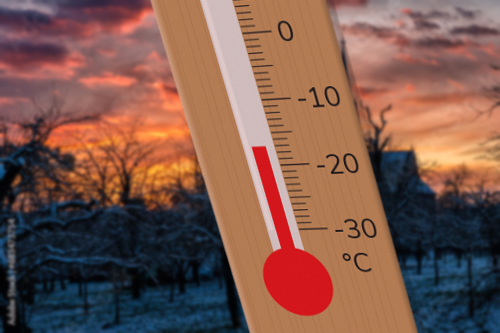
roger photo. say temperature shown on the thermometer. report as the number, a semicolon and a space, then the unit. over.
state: -17; °C
